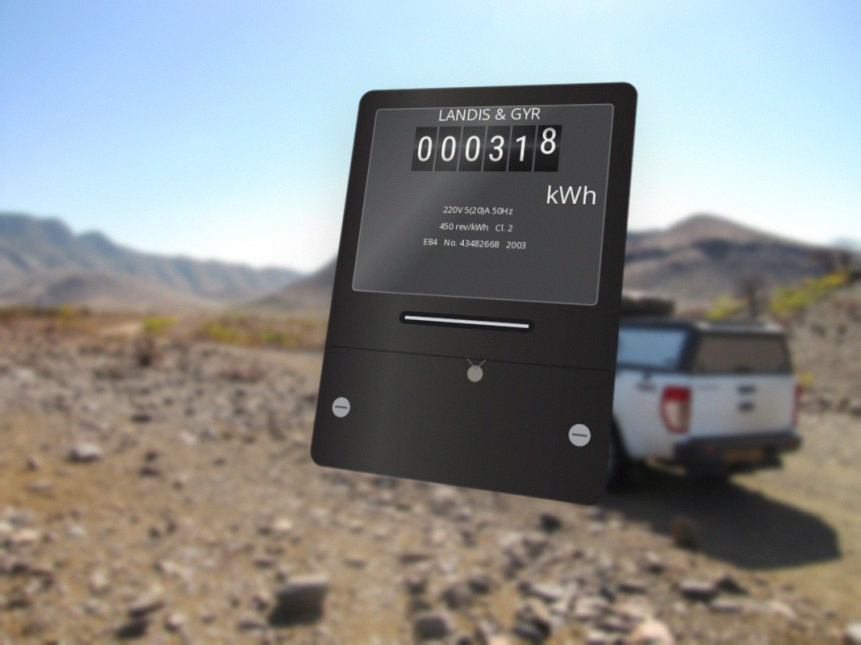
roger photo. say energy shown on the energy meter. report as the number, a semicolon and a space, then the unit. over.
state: 318; kWh
